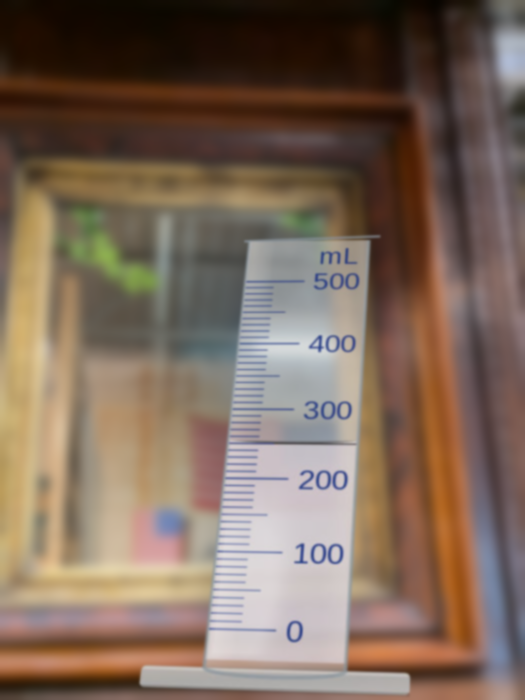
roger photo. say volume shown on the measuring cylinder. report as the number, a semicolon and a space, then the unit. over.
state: 250; mL
